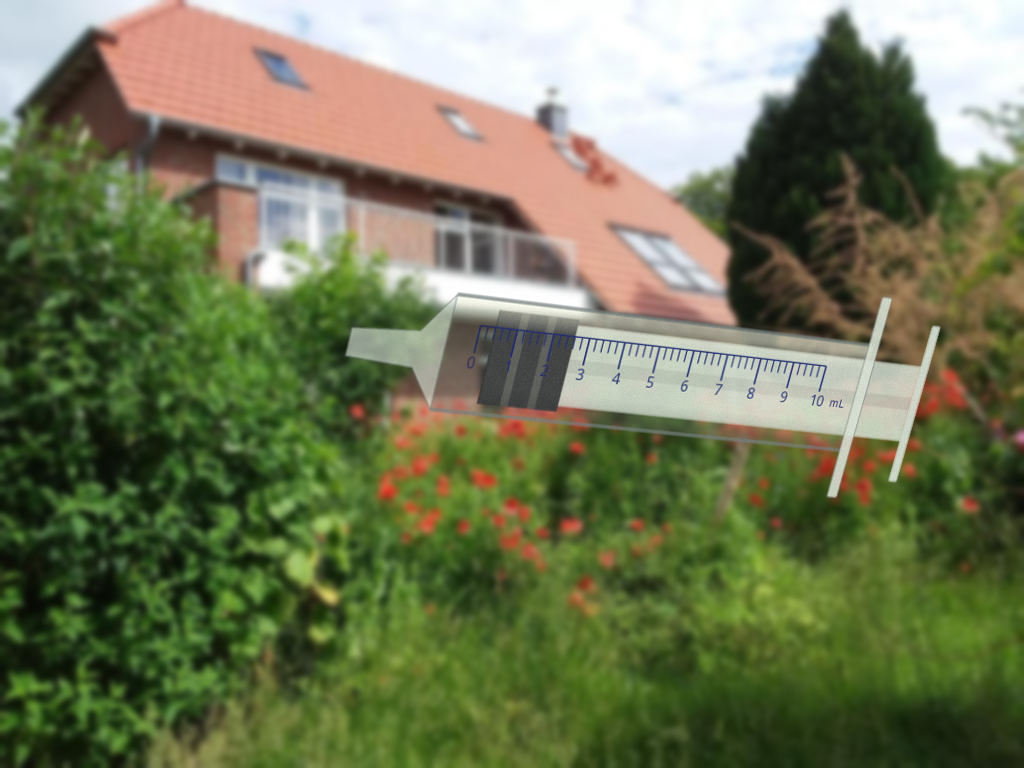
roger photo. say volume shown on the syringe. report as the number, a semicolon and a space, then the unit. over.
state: 0.4; mL
